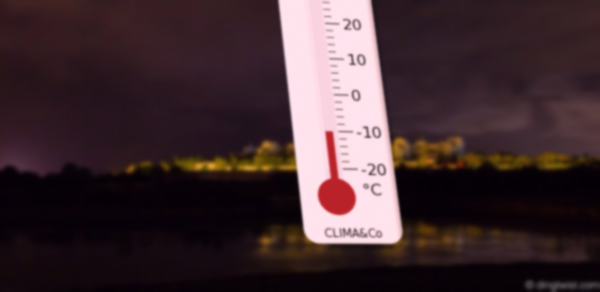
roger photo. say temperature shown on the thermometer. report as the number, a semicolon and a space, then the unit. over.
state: -10; °C
